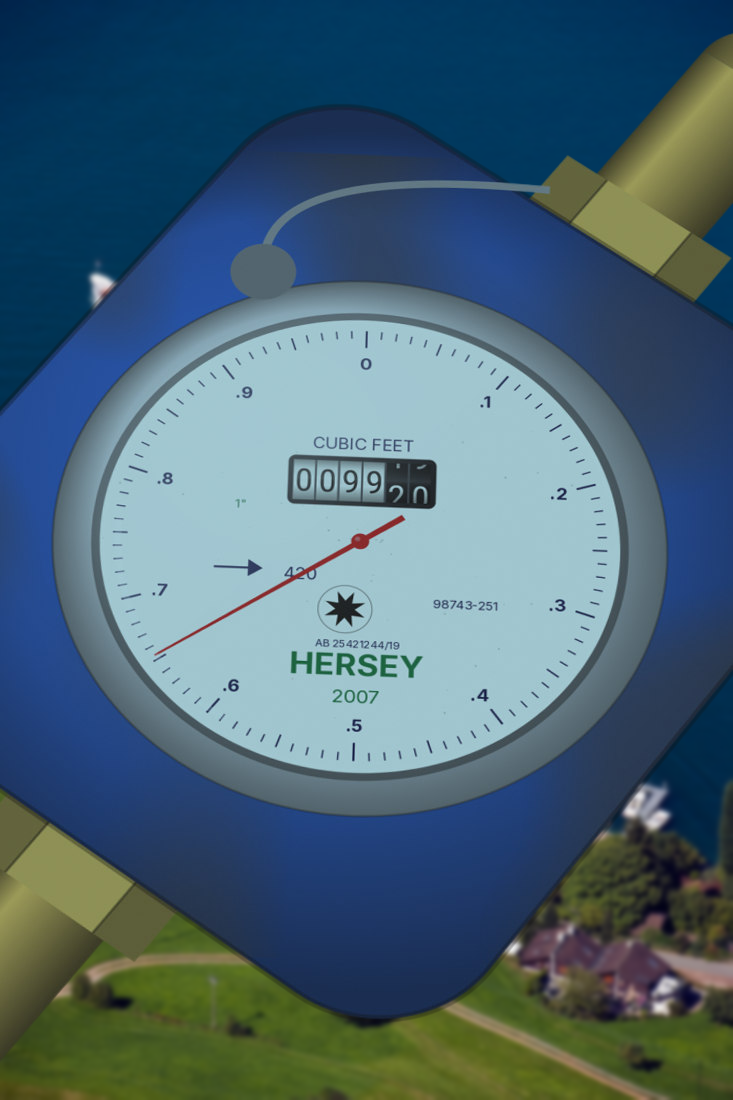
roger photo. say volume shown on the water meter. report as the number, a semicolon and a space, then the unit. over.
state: 9919.65; ft³
